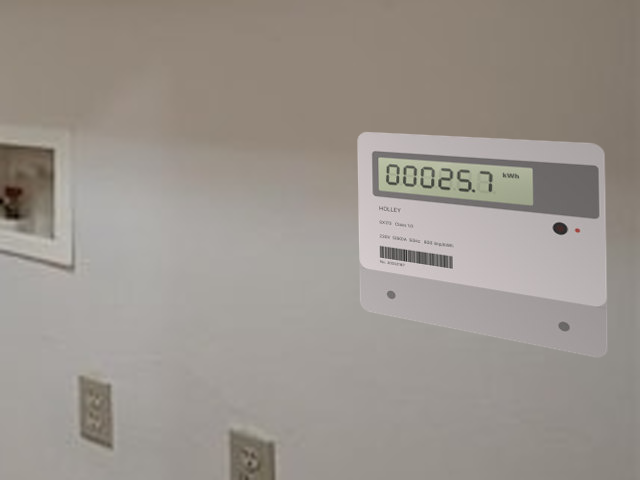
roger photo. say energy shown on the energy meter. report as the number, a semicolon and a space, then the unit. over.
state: 25.7; kWh
